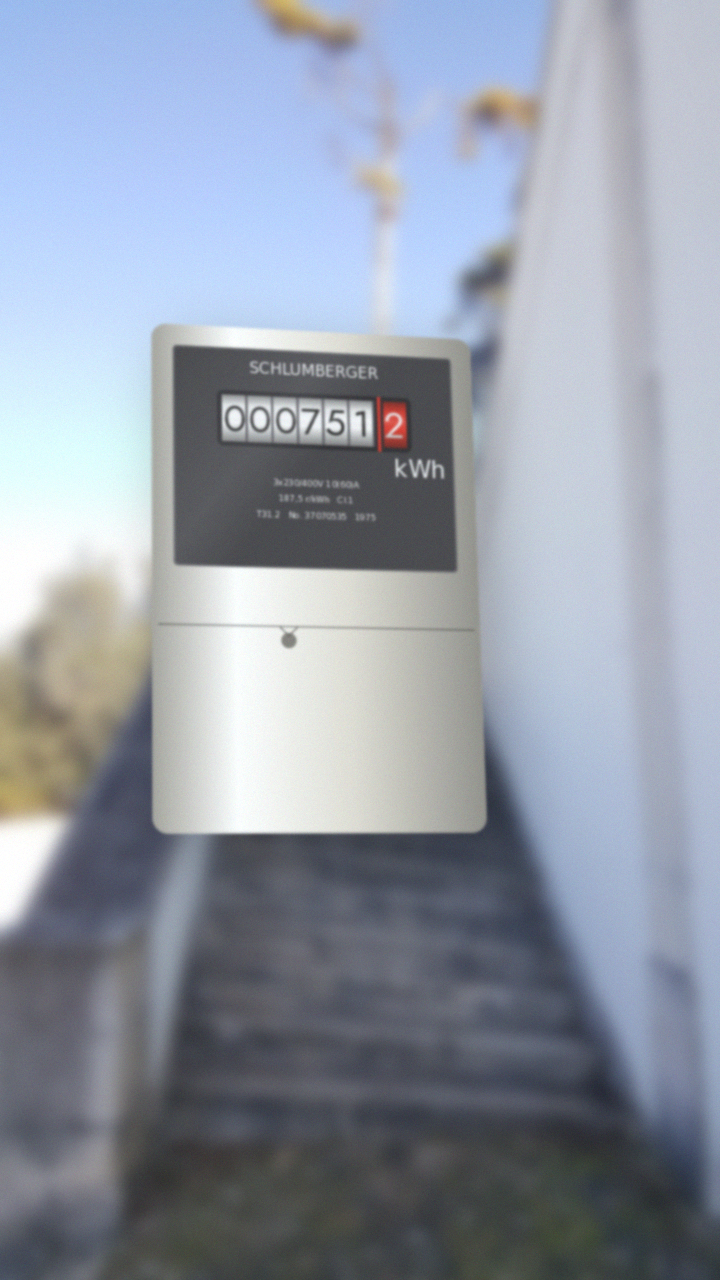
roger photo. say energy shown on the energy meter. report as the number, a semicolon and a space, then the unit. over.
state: 751.2; kWh
